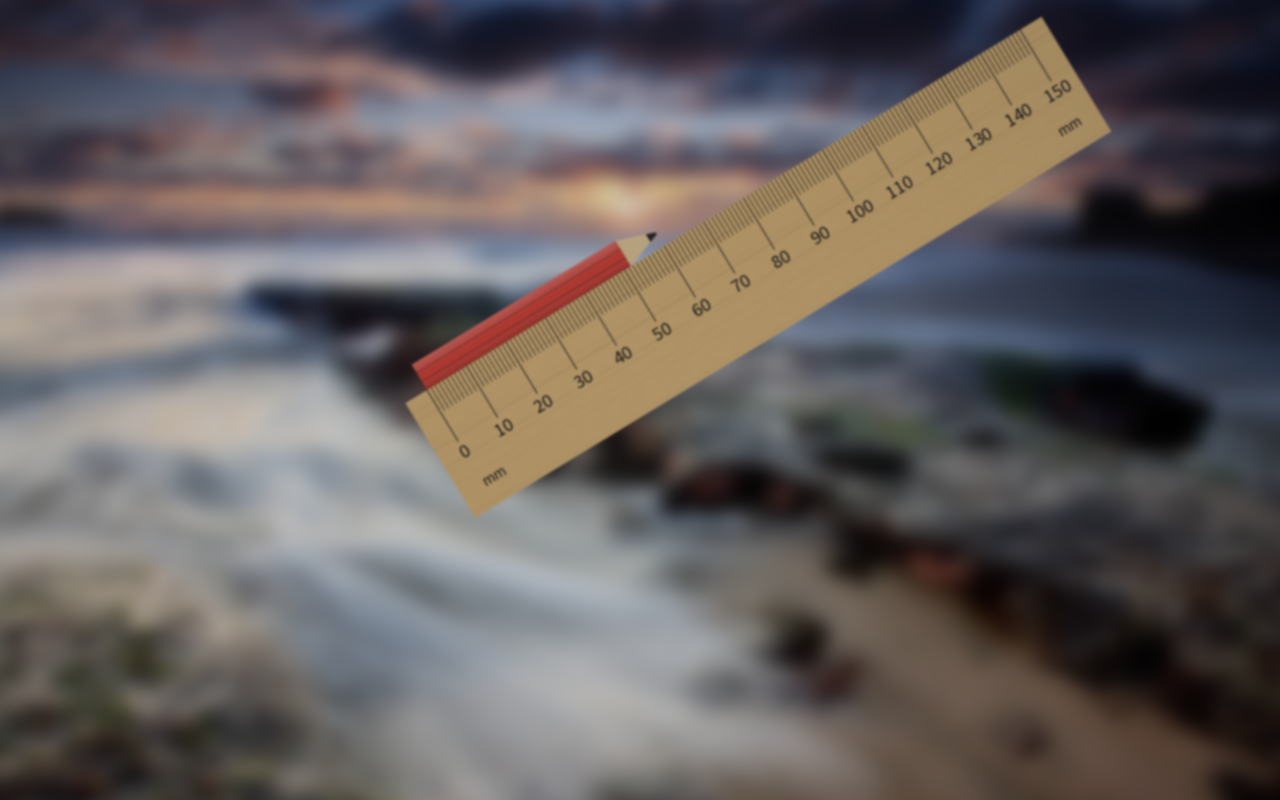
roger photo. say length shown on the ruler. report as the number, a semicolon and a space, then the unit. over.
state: 60; mm
